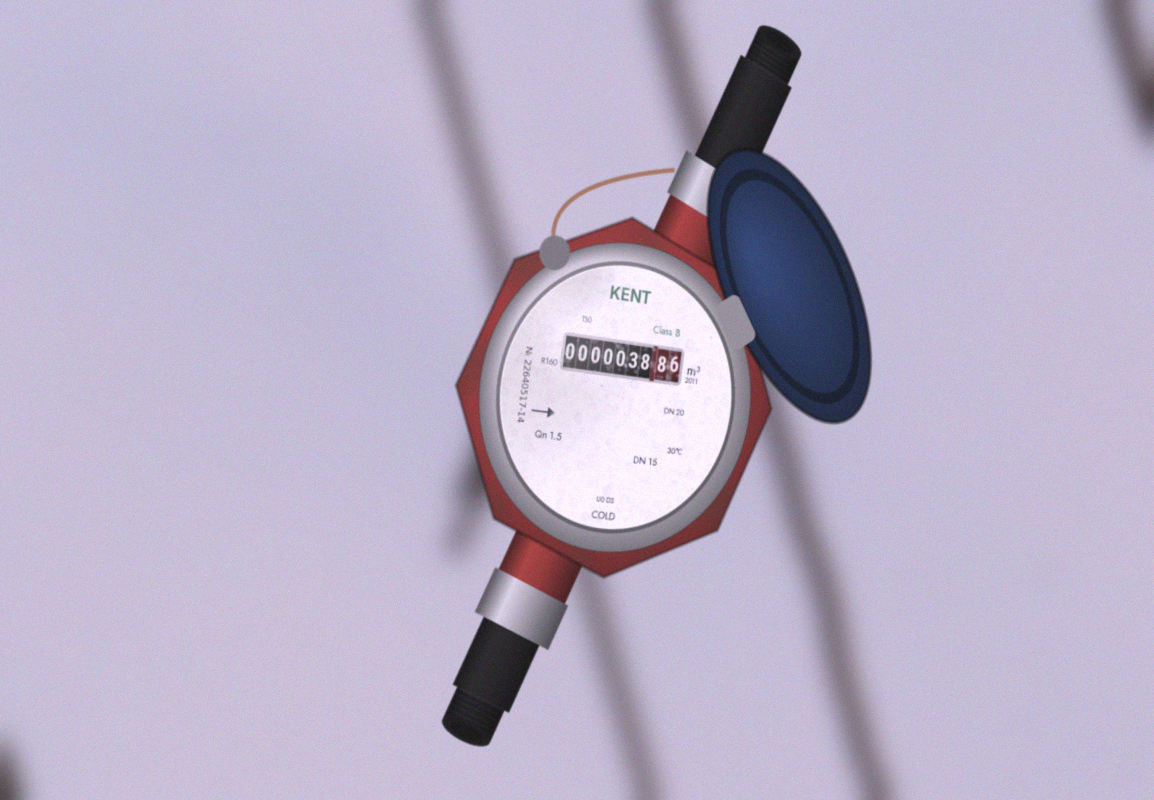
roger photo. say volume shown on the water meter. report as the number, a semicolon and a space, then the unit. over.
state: 38.86; m³
